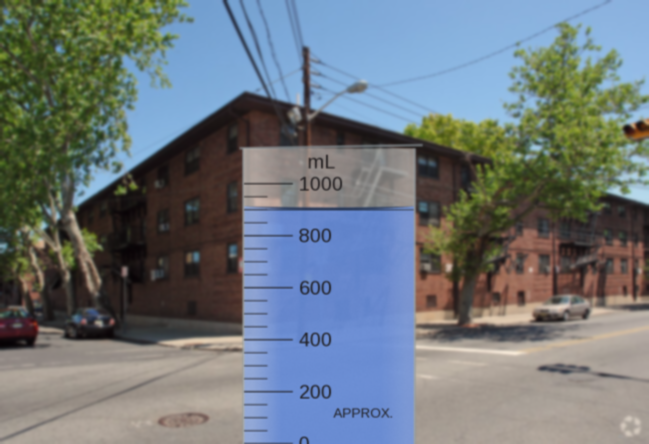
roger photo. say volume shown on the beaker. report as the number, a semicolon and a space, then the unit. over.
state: 900; mL
